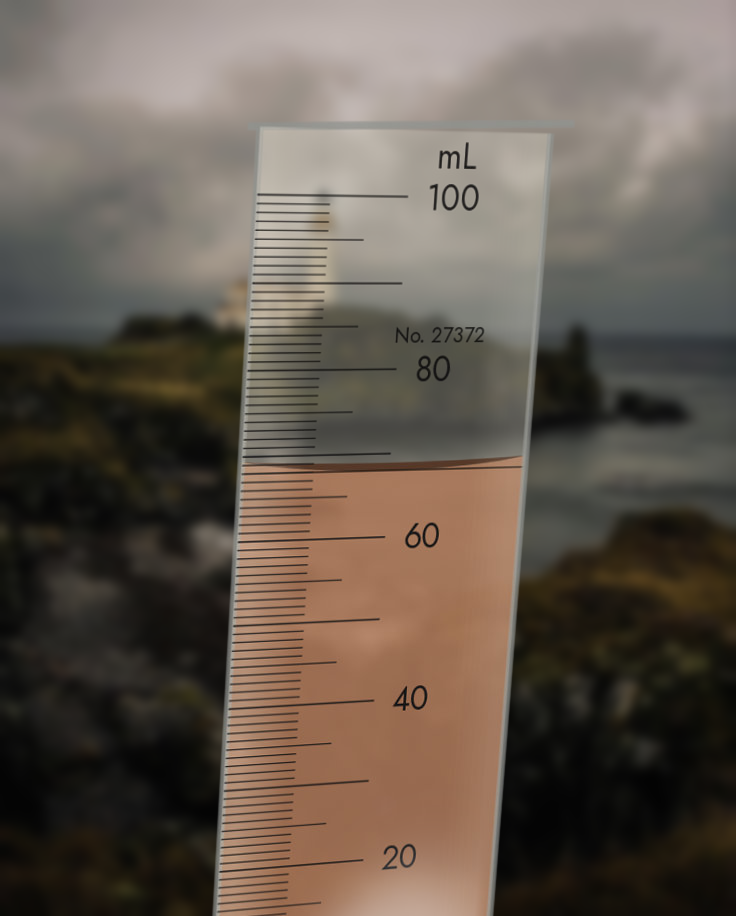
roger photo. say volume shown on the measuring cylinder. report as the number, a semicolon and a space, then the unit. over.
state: 68; mL
